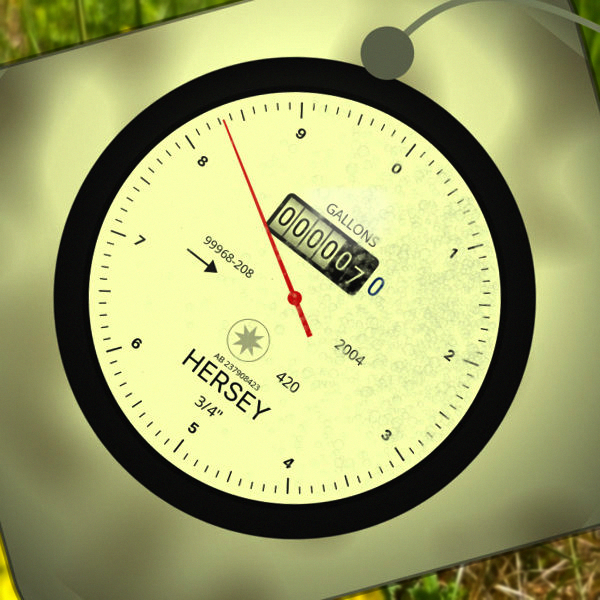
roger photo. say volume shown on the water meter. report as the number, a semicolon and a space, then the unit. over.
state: 68.3; gal
